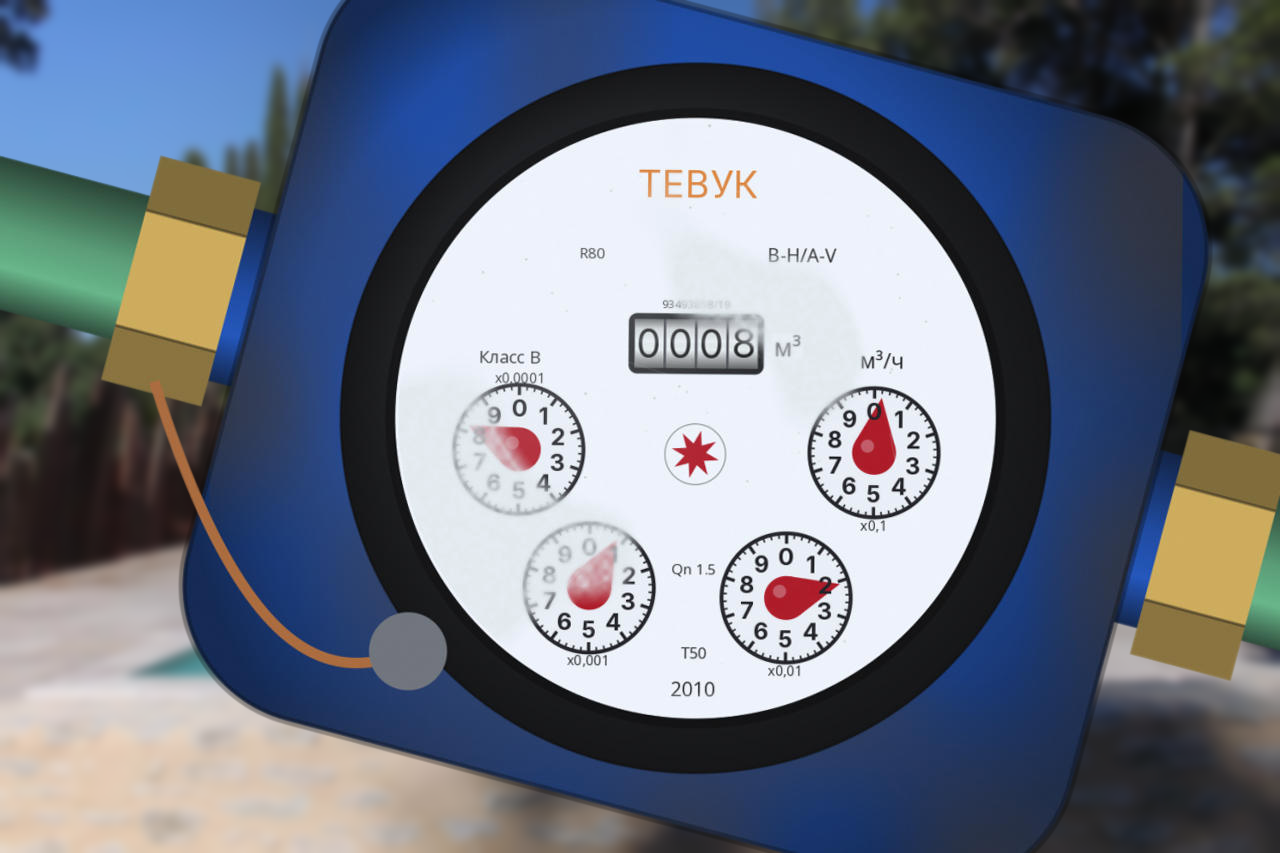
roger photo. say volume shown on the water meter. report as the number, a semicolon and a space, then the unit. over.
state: 8.0208; m³
